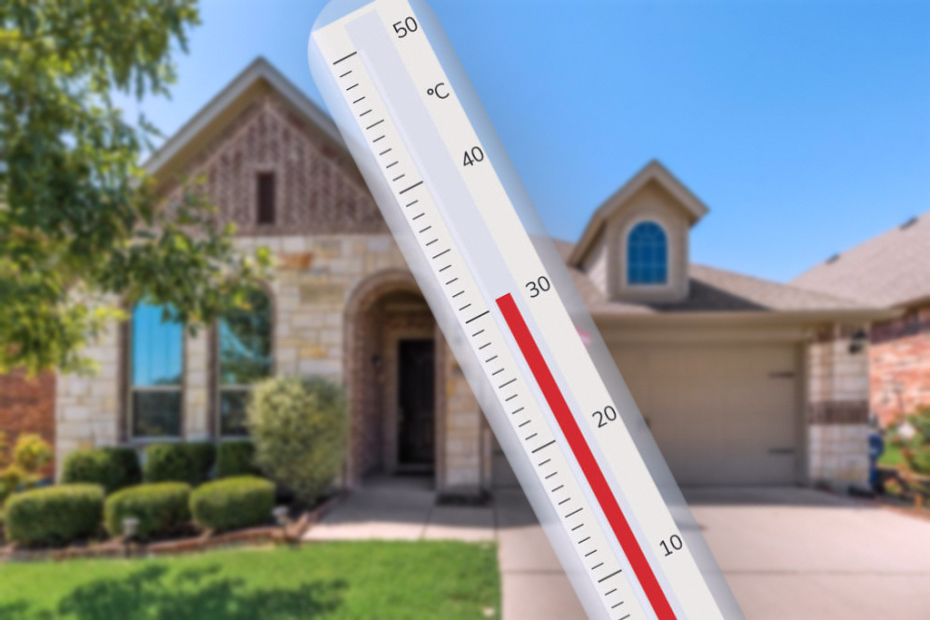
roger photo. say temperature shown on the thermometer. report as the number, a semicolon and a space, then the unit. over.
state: 30.5; °C
